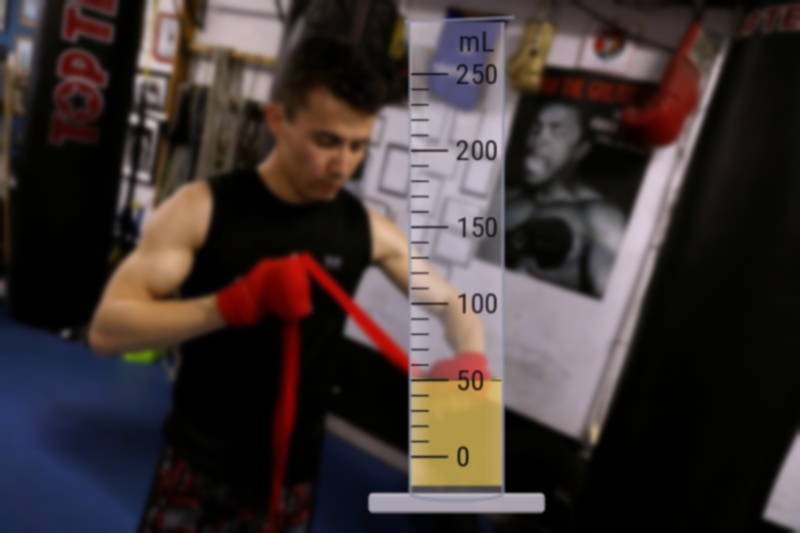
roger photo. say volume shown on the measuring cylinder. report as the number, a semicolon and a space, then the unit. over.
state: 50; mL
